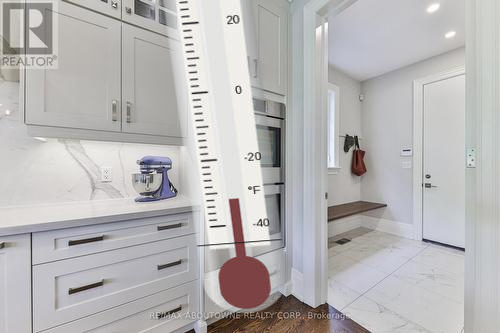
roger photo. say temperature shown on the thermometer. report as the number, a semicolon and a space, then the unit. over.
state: -32; °F
